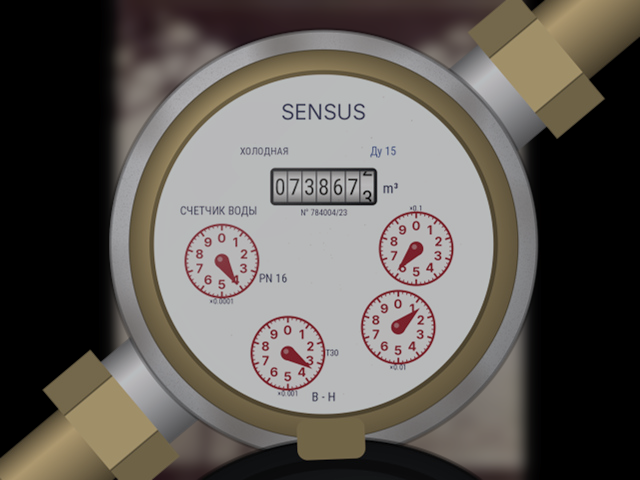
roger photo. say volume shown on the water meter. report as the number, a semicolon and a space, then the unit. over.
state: 738672.6134; m³
